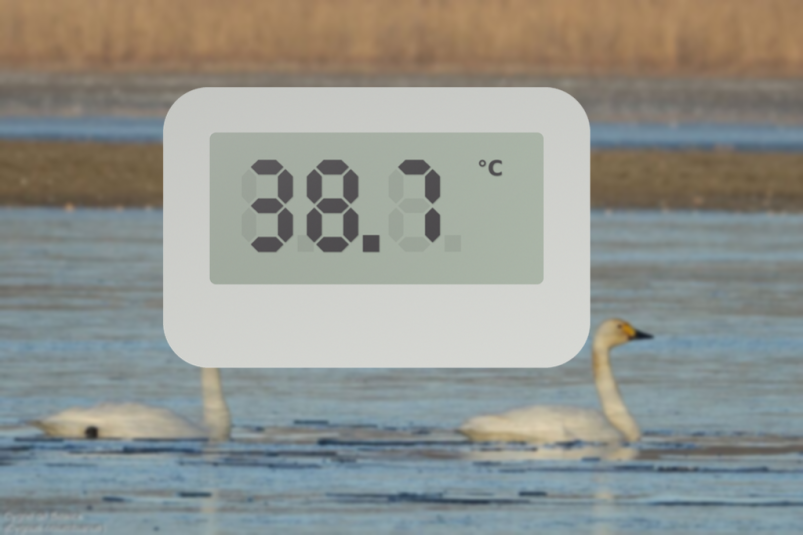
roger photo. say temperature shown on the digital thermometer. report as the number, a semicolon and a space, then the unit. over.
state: 38.7; °C
